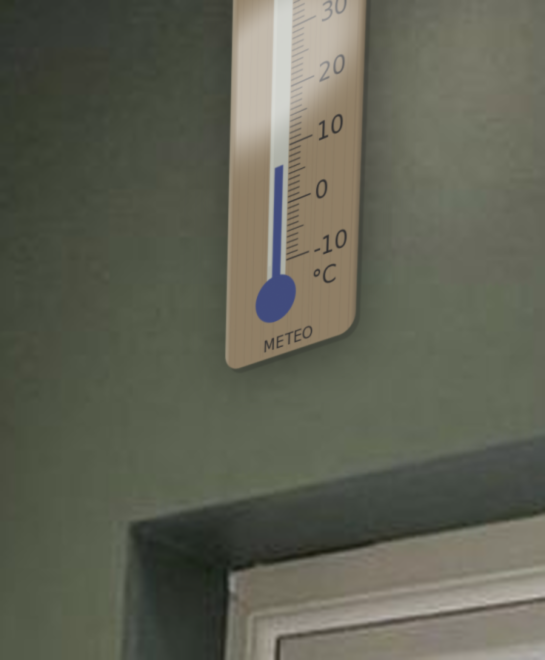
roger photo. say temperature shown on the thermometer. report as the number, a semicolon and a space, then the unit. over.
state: 7; °C
